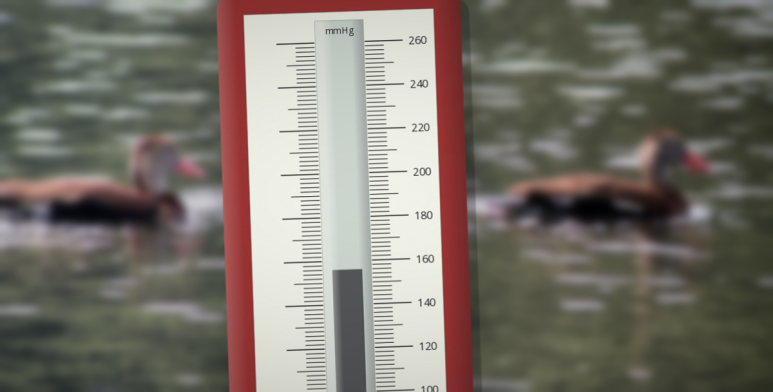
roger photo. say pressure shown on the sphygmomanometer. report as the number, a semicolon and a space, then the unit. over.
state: 156; mmHg
